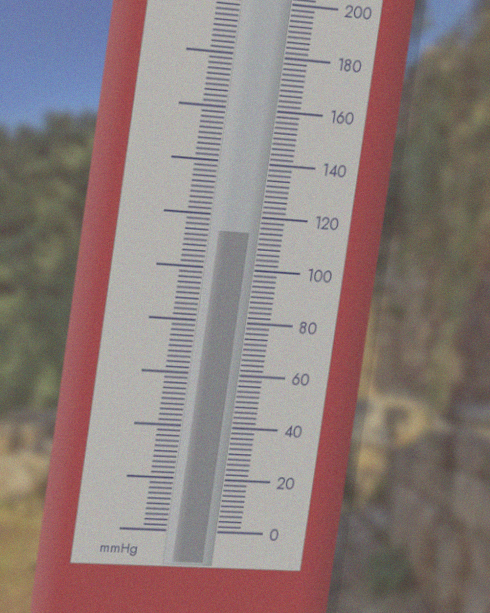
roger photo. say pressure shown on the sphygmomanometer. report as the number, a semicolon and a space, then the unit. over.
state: 114; mmHg
